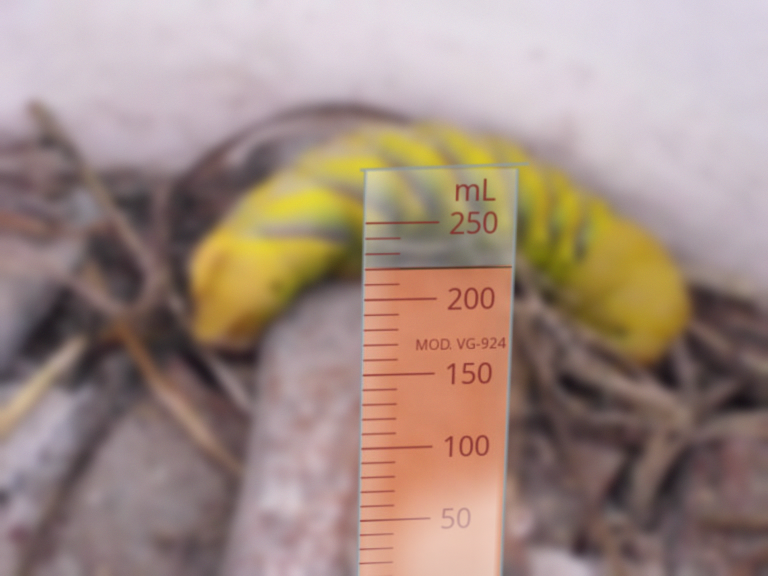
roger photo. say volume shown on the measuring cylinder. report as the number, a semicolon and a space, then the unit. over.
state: 220; mL
